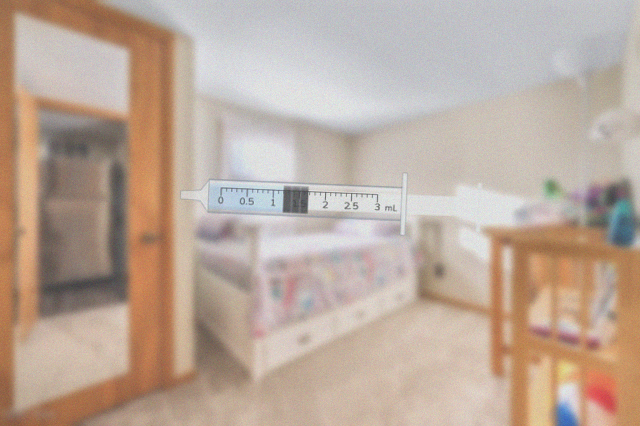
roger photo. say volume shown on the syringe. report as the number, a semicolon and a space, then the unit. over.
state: 1.2; mL
